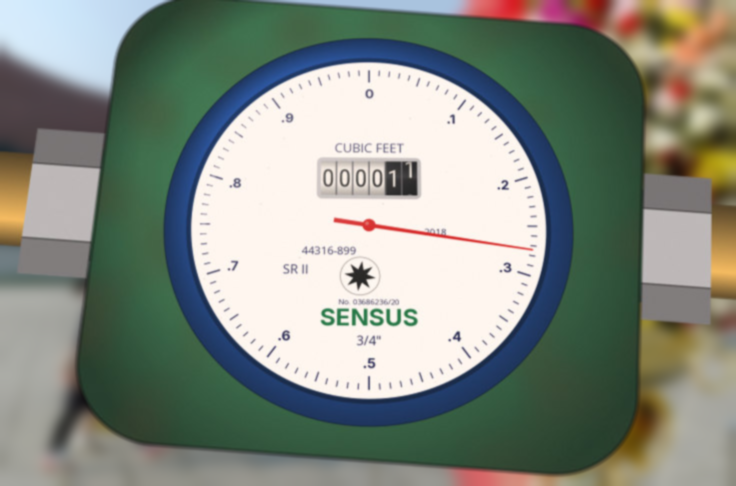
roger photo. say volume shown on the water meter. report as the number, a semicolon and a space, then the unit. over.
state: 11.27; ft³
